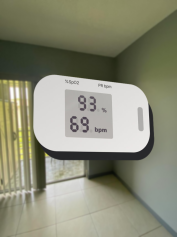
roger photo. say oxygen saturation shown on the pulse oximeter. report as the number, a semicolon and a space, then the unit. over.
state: 93; %
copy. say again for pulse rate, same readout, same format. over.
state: 69; bpm
